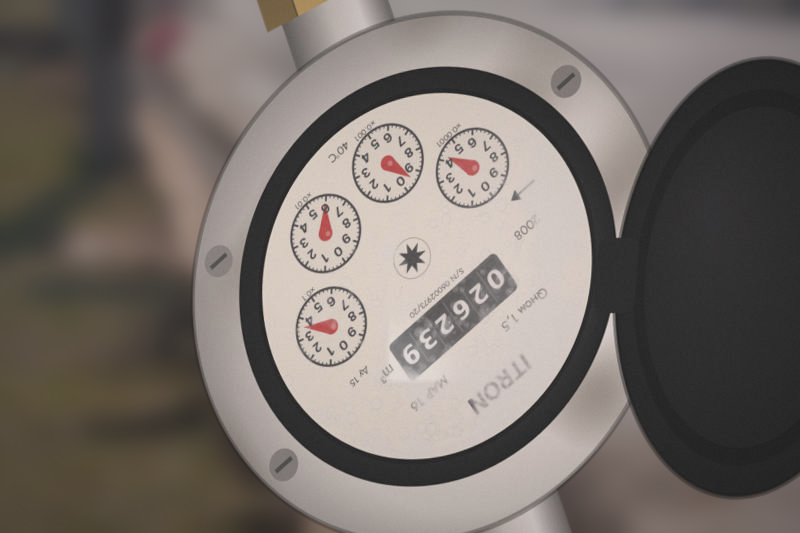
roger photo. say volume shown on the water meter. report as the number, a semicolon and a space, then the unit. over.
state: 26239.3594; m³
